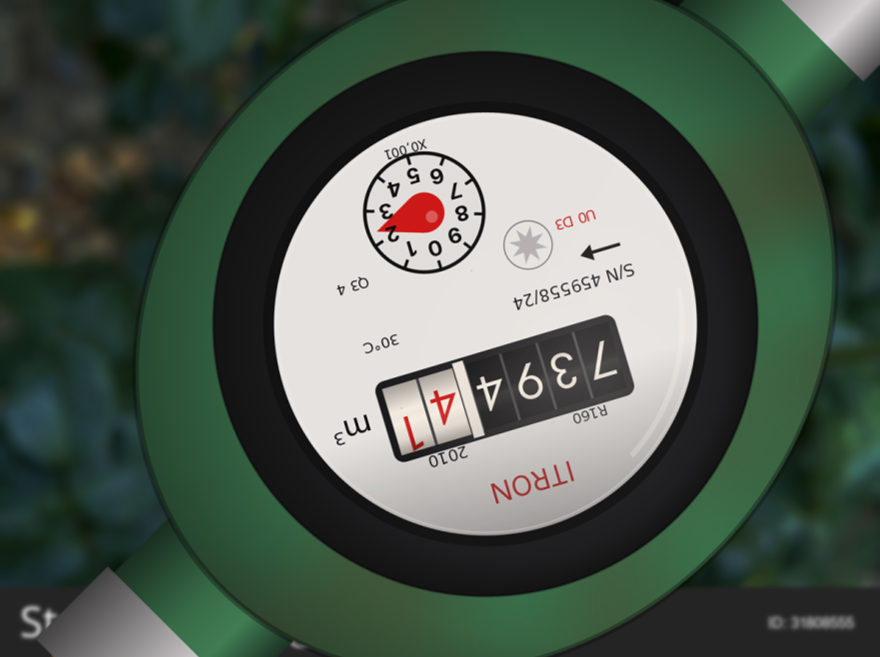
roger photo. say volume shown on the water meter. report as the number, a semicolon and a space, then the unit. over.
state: 7394.412; m³
